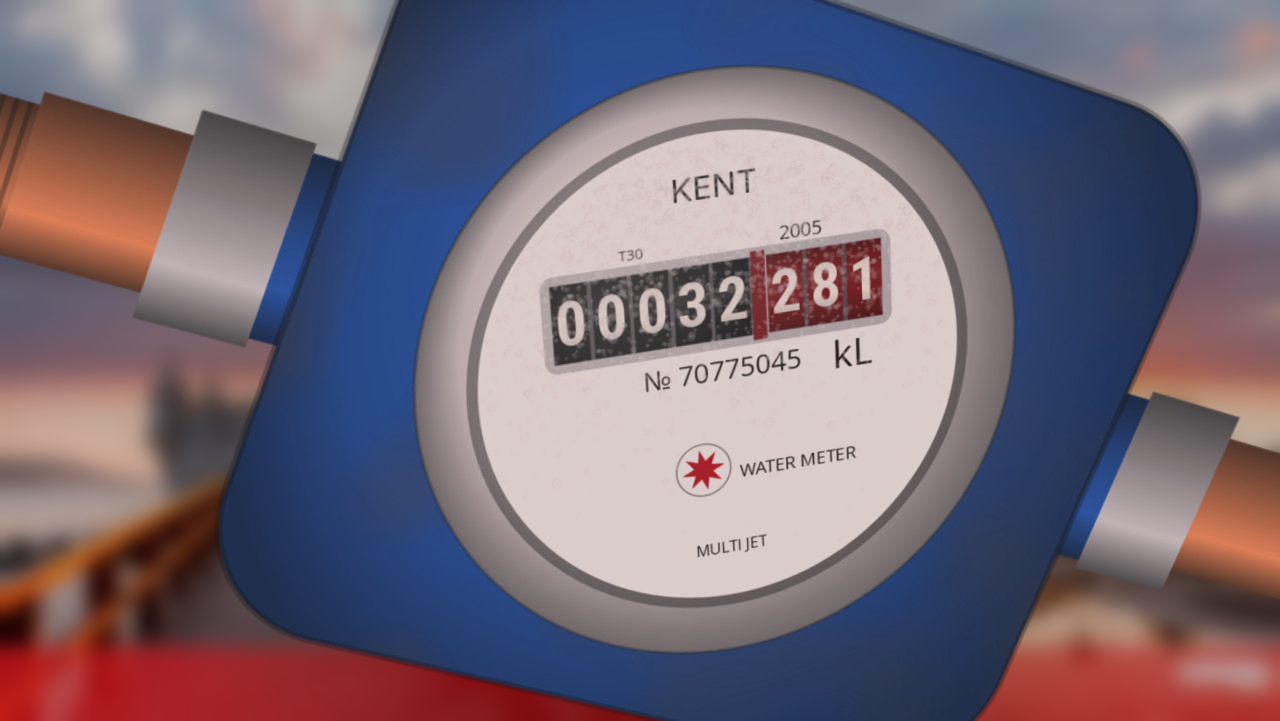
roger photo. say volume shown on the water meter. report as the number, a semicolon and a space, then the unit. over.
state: 32.281; kL
